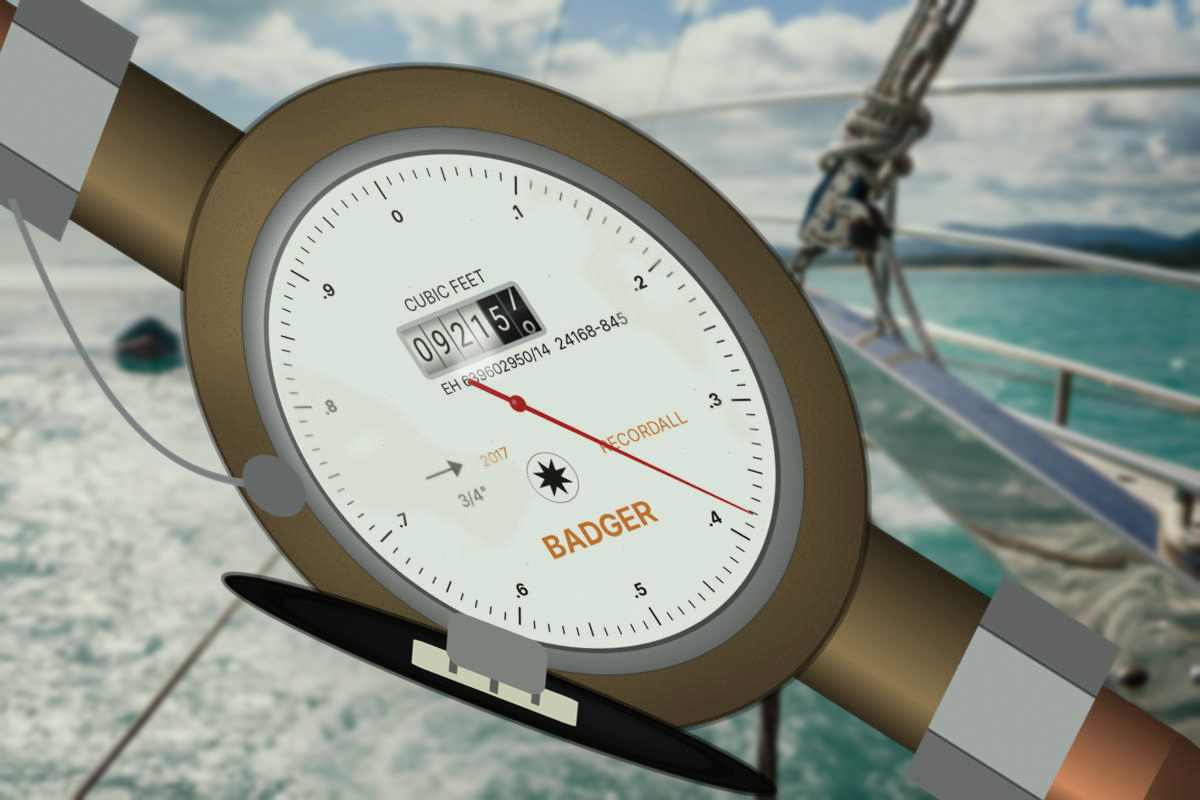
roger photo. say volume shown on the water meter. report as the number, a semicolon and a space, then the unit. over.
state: 92157.38; ft³
